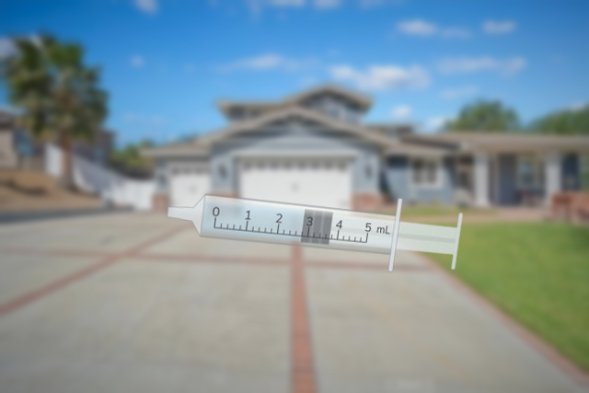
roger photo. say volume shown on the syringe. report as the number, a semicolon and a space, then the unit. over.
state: 2.8; mL
